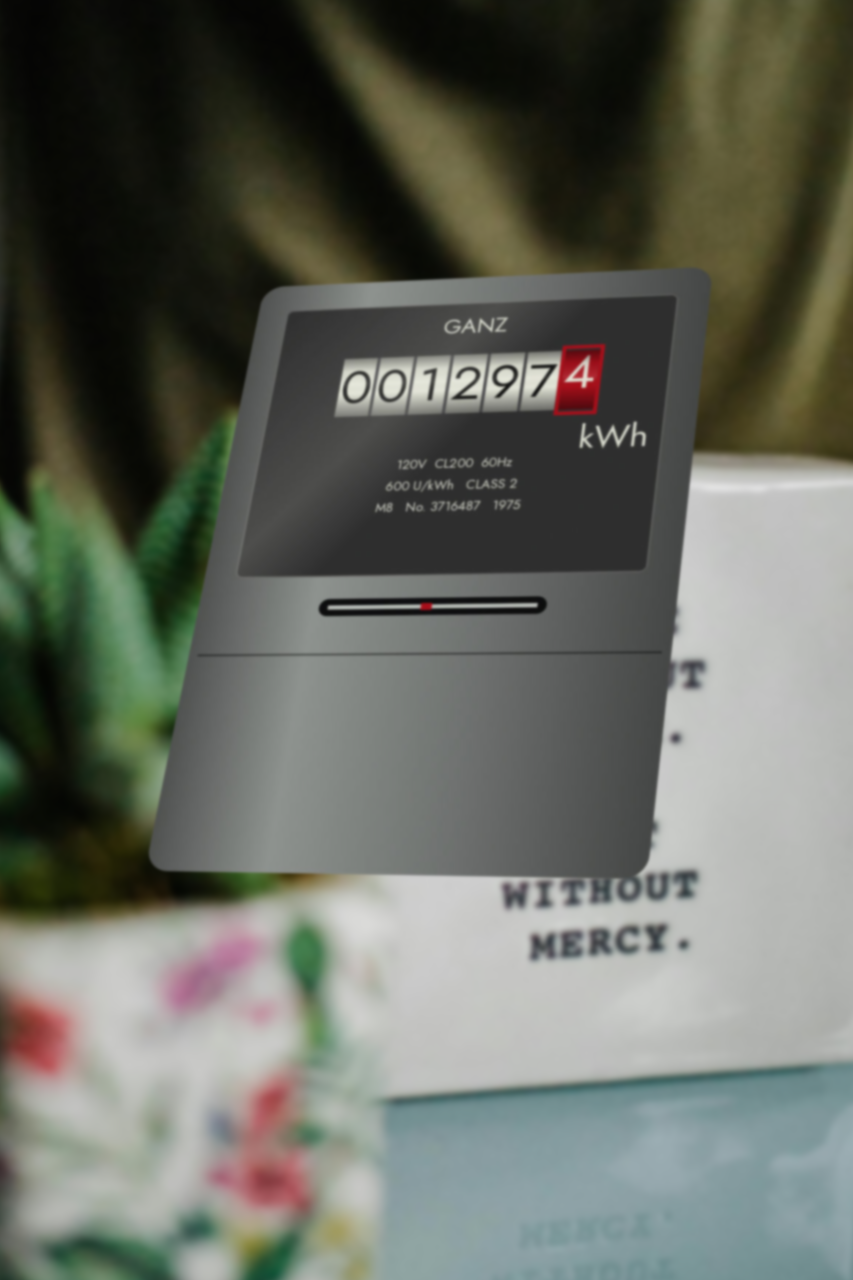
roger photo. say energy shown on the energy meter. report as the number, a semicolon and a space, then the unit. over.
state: 1297.4; kWh
